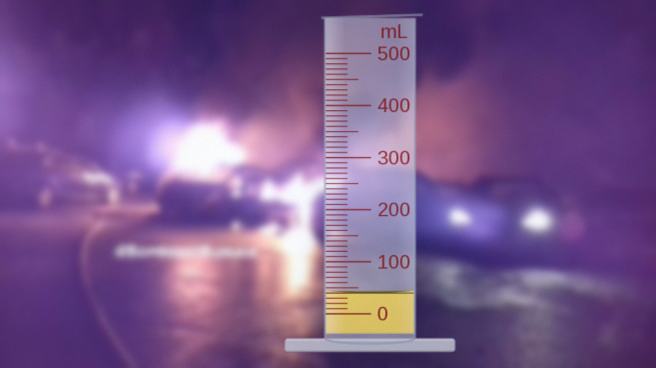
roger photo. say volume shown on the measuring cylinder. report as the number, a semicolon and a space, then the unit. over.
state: 40; mL
